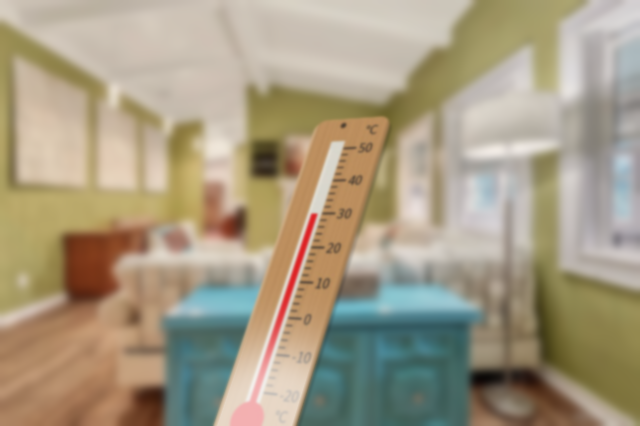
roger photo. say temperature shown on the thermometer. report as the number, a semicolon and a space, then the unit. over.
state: 30; °C
